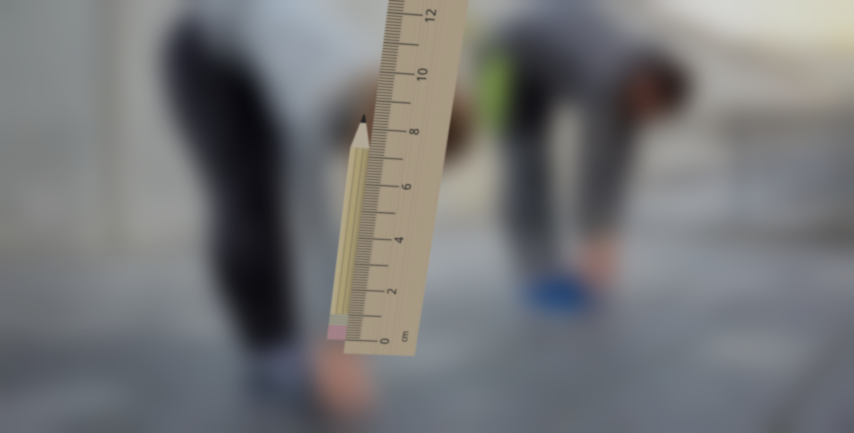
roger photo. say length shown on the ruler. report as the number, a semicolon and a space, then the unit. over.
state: 8.5; cm
